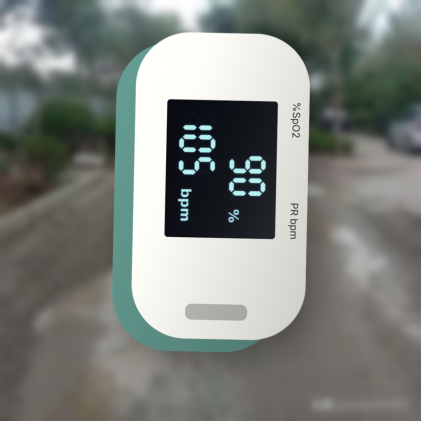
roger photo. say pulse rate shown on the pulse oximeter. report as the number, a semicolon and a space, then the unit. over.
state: 105; bpm
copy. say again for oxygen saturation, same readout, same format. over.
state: 90; %
